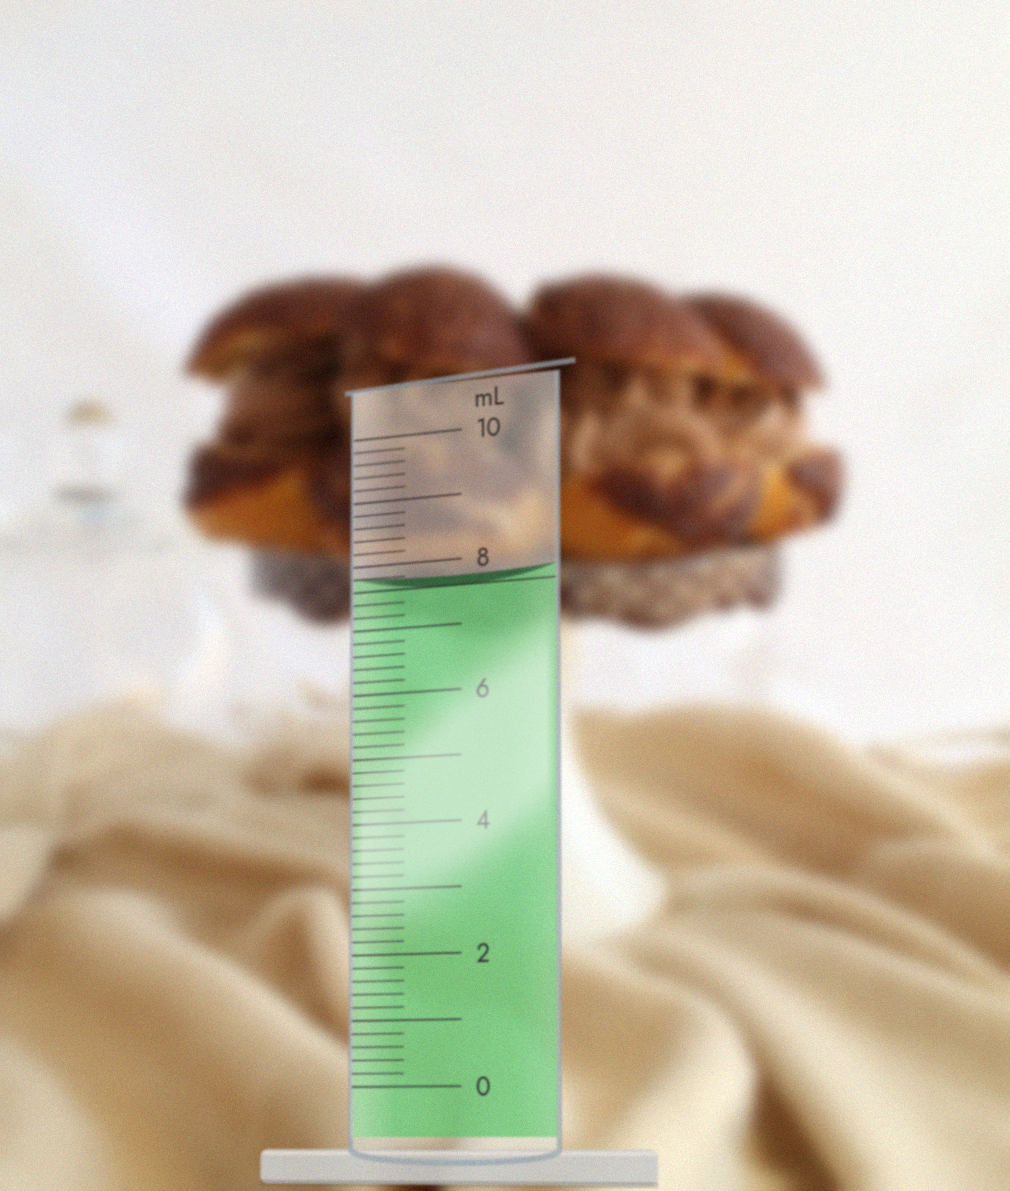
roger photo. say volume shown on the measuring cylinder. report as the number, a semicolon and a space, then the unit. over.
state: 7.6; mL
